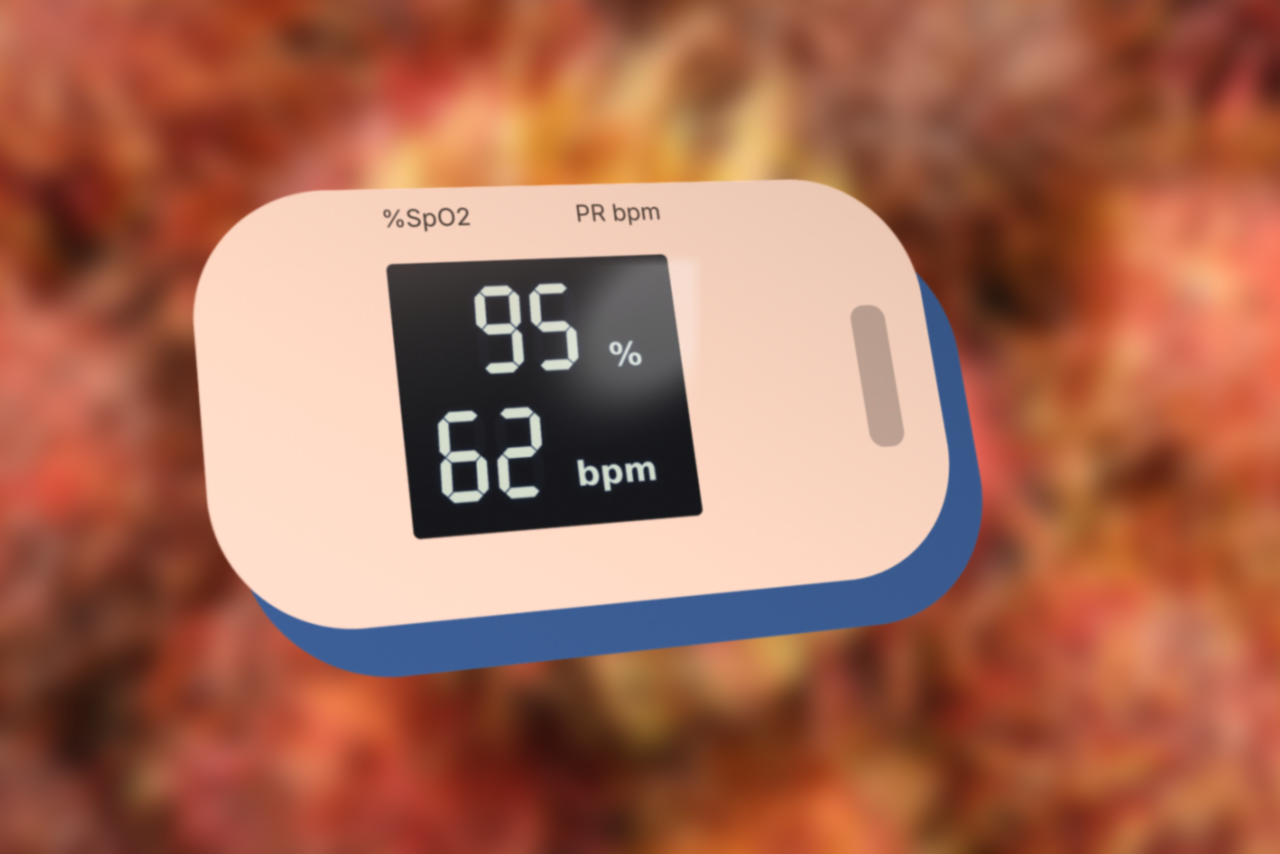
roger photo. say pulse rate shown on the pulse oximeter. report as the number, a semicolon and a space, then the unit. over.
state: 62; bpm
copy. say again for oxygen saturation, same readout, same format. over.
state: 95; %
